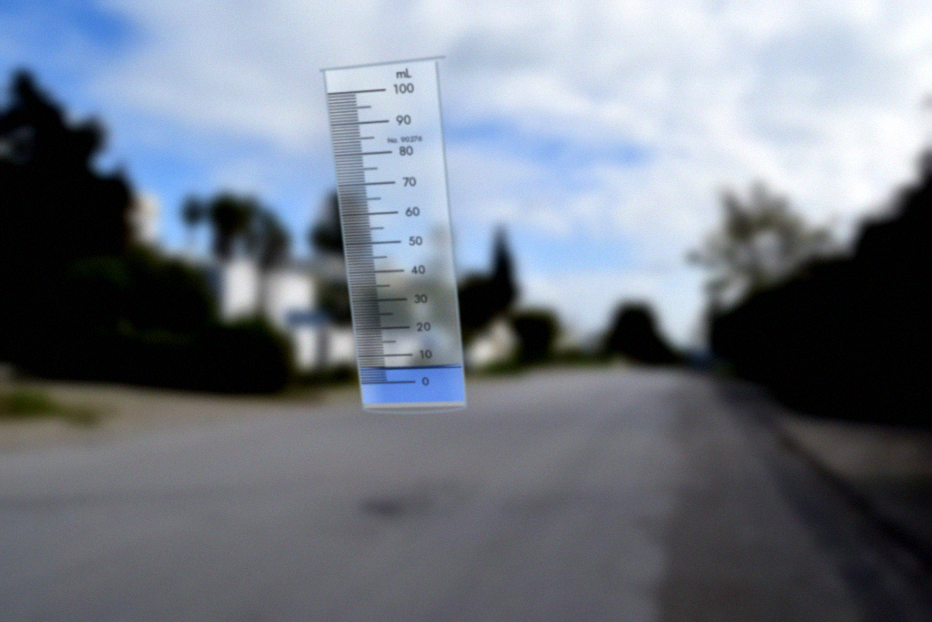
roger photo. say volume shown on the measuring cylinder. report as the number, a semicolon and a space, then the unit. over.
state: 5; mL
